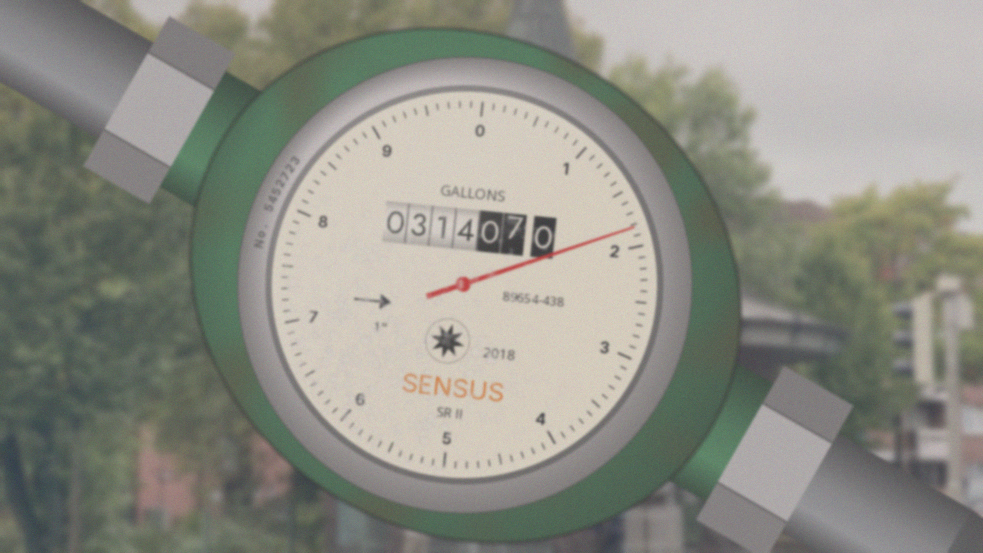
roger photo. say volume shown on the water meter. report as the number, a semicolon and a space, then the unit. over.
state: 314071.8; gal
